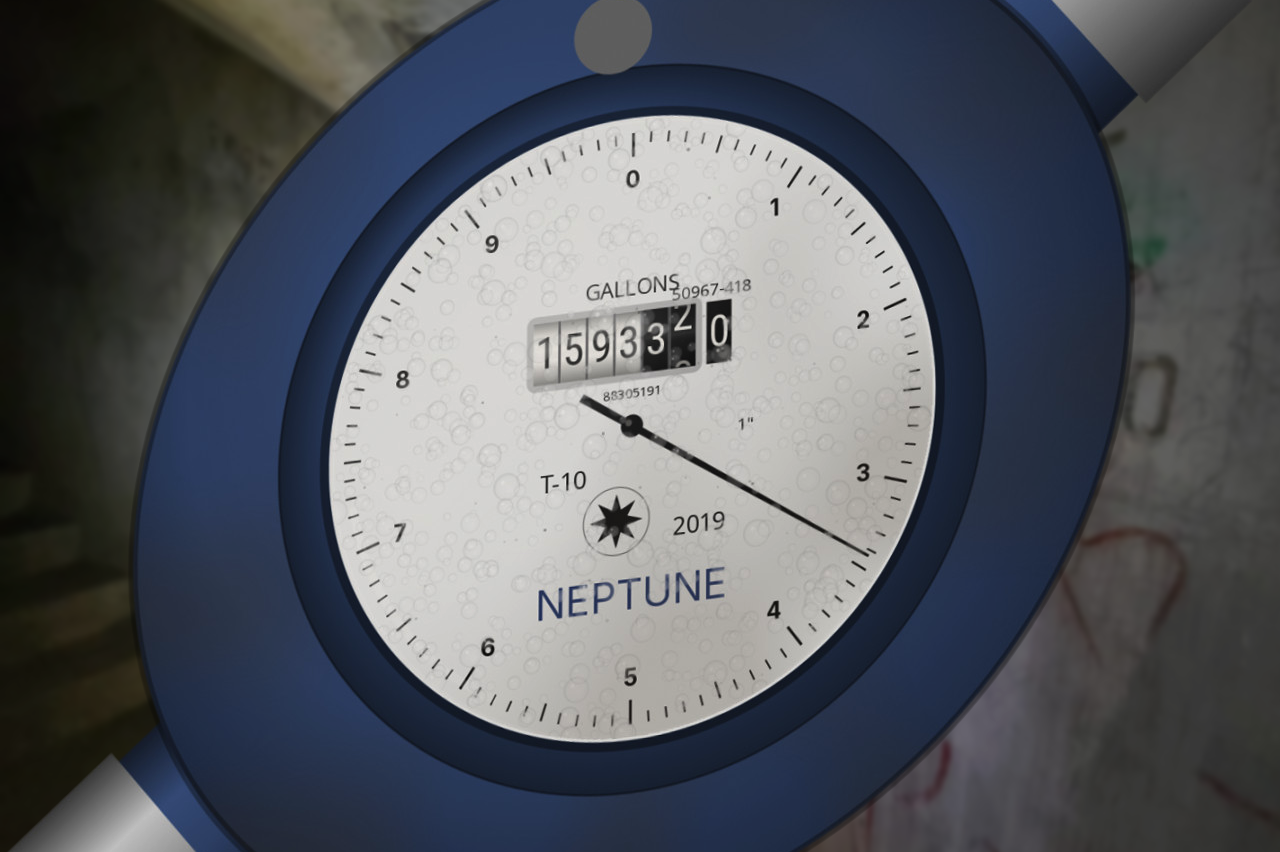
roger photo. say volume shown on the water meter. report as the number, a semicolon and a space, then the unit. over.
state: 1593323.4; gal
